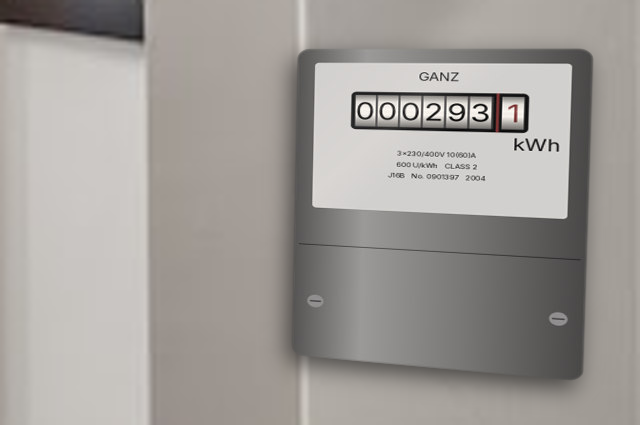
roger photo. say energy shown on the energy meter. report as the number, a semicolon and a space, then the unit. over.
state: 293.1; kWh
